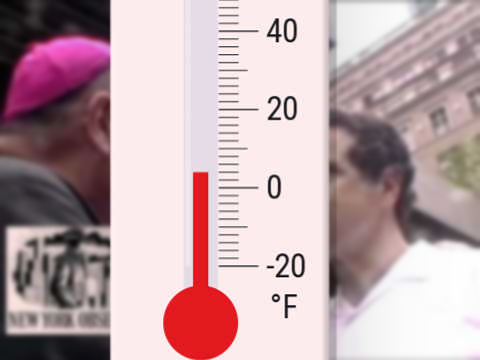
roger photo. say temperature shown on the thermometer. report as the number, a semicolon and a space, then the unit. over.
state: 4; °F
